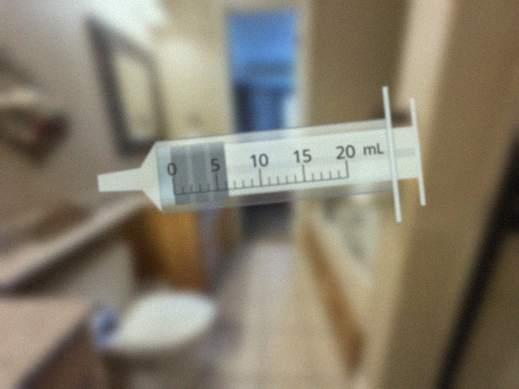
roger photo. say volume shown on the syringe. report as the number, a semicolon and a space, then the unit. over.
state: 0; mL
